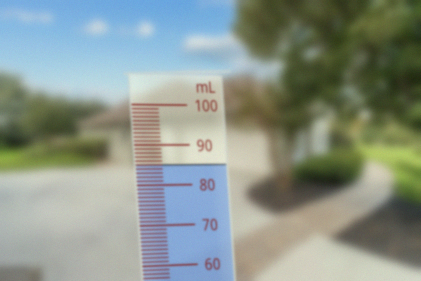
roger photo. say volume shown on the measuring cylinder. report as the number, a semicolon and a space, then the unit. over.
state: 85; mL
